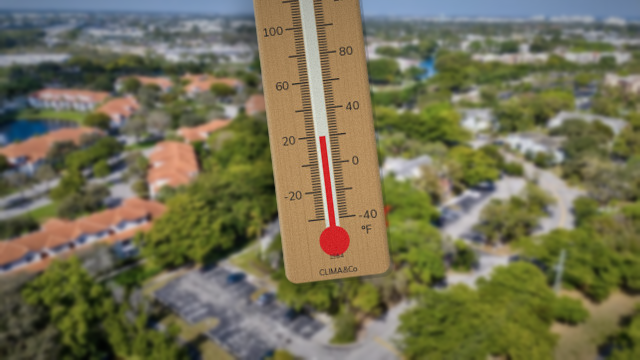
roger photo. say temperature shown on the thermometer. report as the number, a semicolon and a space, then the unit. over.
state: 20; °F
